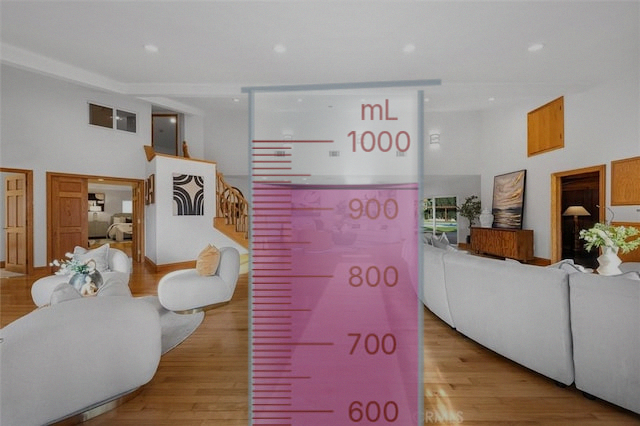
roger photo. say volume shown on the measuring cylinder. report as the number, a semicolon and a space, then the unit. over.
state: 930; mL
